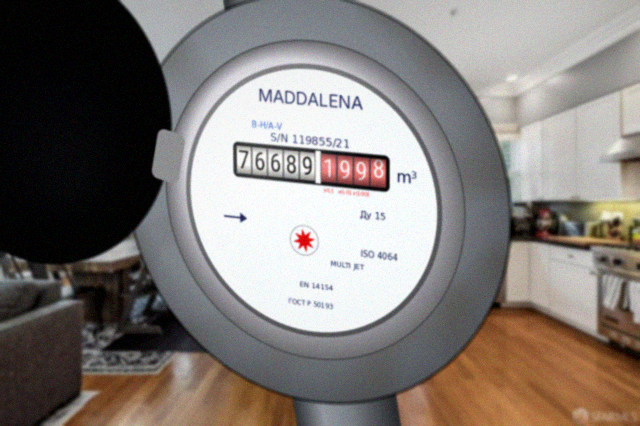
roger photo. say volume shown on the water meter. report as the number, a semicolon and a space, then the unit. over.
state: 76689.1998; m³
